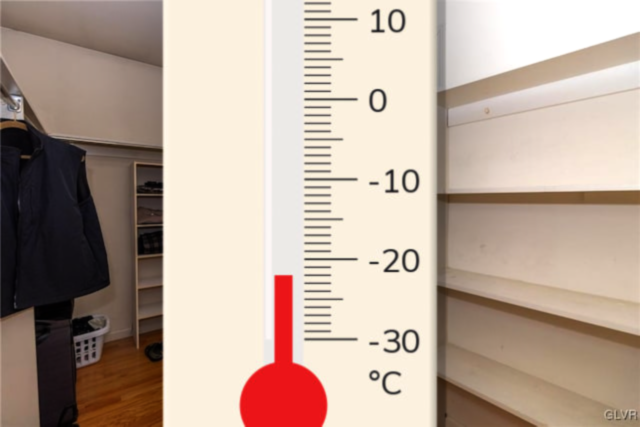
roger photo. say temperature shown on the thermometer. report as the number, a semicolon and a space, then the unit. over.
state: -22; °C
